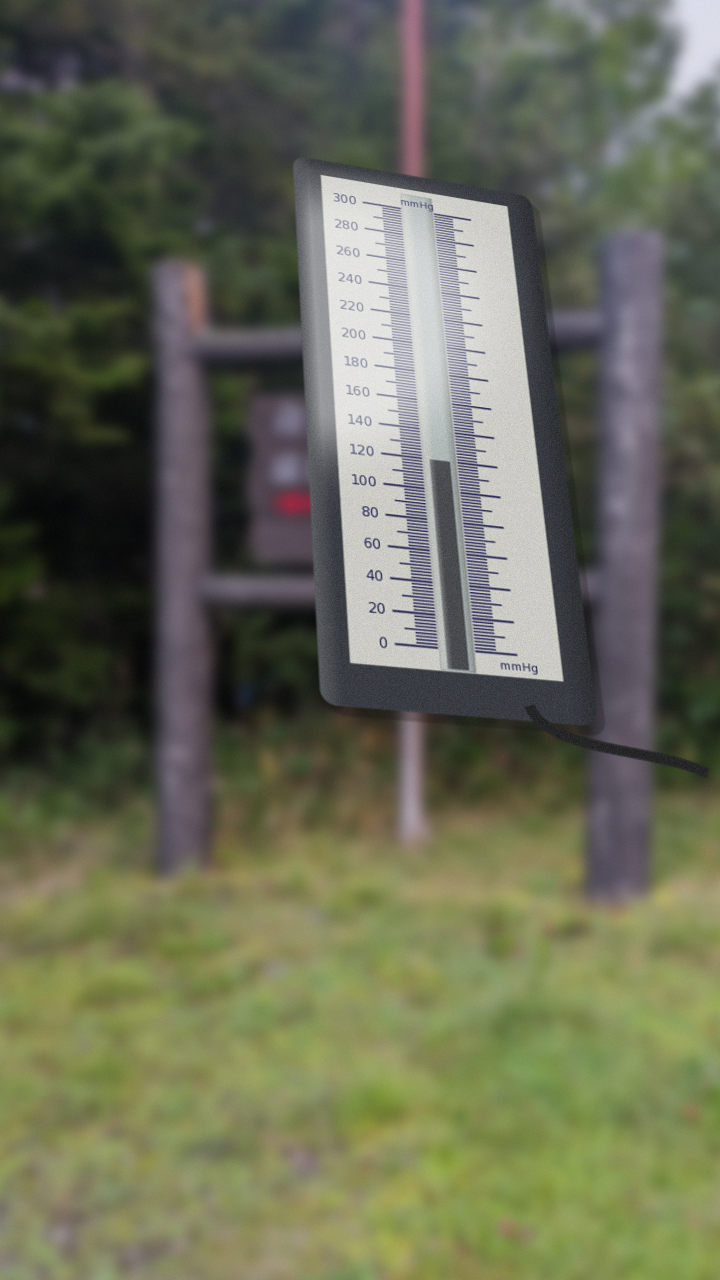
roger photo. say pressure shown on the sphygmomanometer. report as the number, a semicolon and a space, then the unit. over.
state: 120; mmHg
